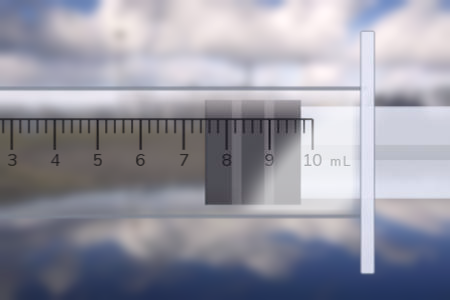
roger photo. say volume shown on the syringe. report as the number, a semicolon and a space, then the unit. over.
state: 7.5; mL
